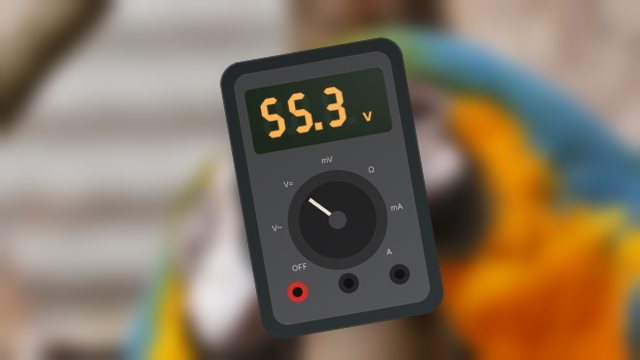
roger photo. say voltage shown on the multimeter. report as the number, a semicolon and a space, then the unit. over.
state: 55.3; V
